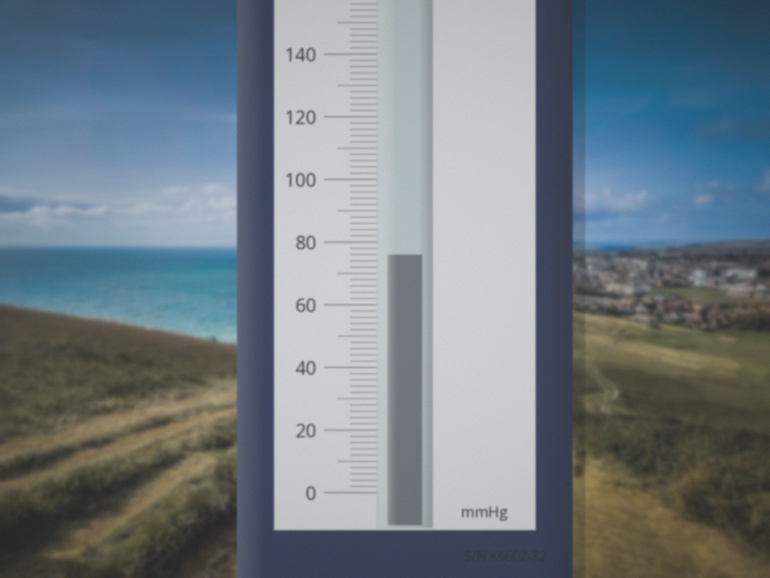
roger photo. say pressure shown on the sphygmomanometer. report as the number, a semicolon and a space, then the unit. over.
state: 76; mmHg
